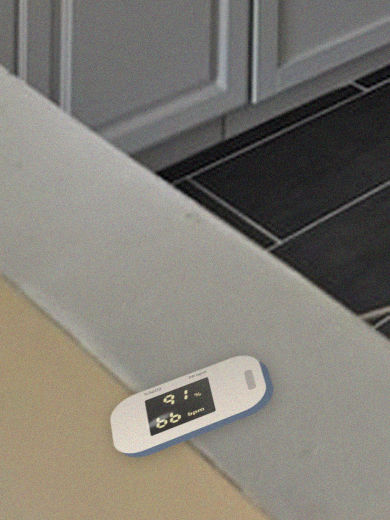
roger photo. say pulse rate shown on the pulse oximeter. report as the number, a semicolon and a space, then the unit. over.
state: 66; bpm
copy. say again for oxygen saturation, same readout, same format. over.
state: 91; %
